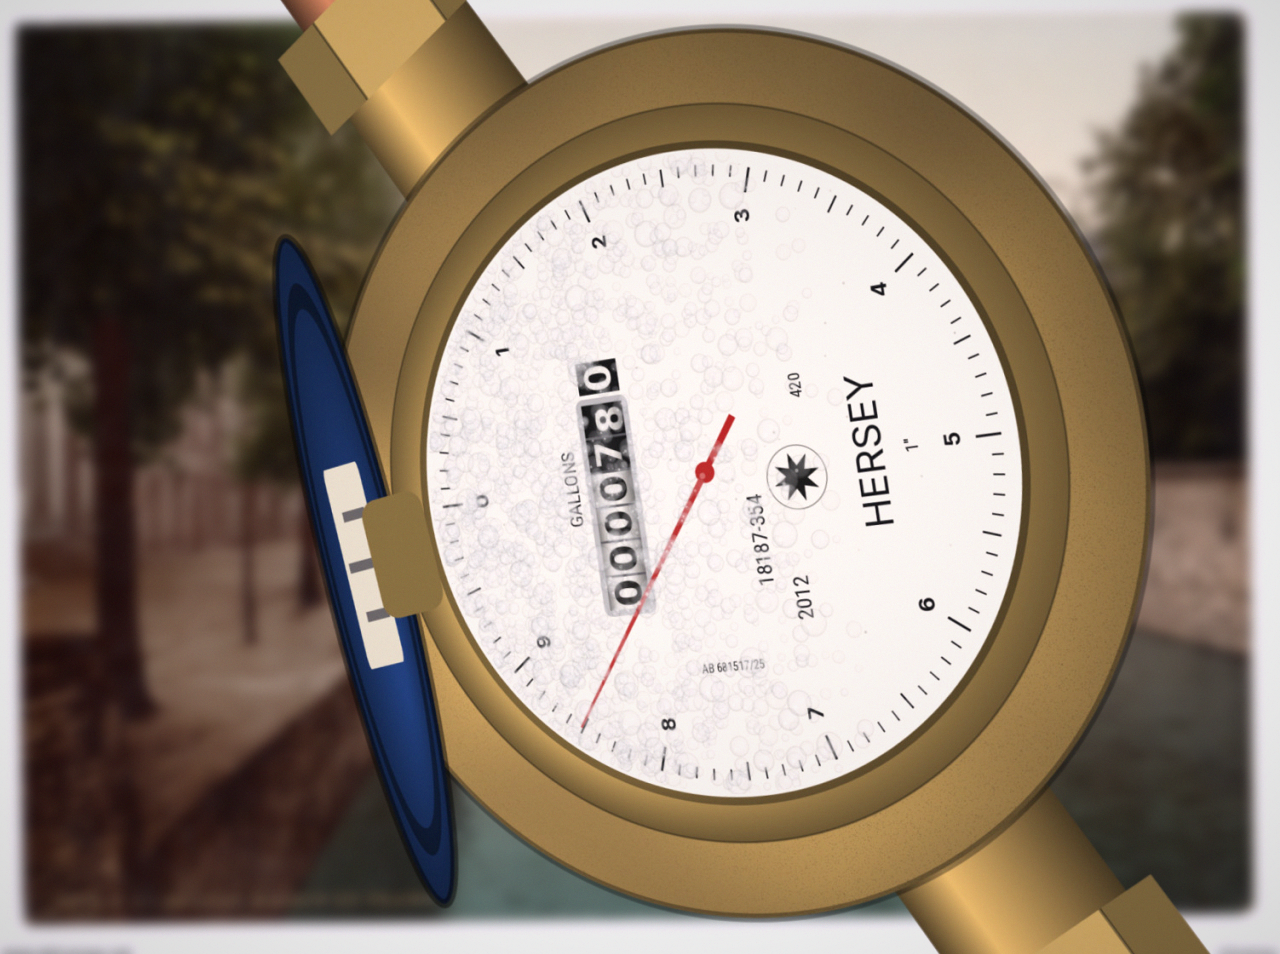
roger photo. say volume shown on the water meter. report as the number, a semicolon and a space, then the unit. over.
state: 778.5; gal
